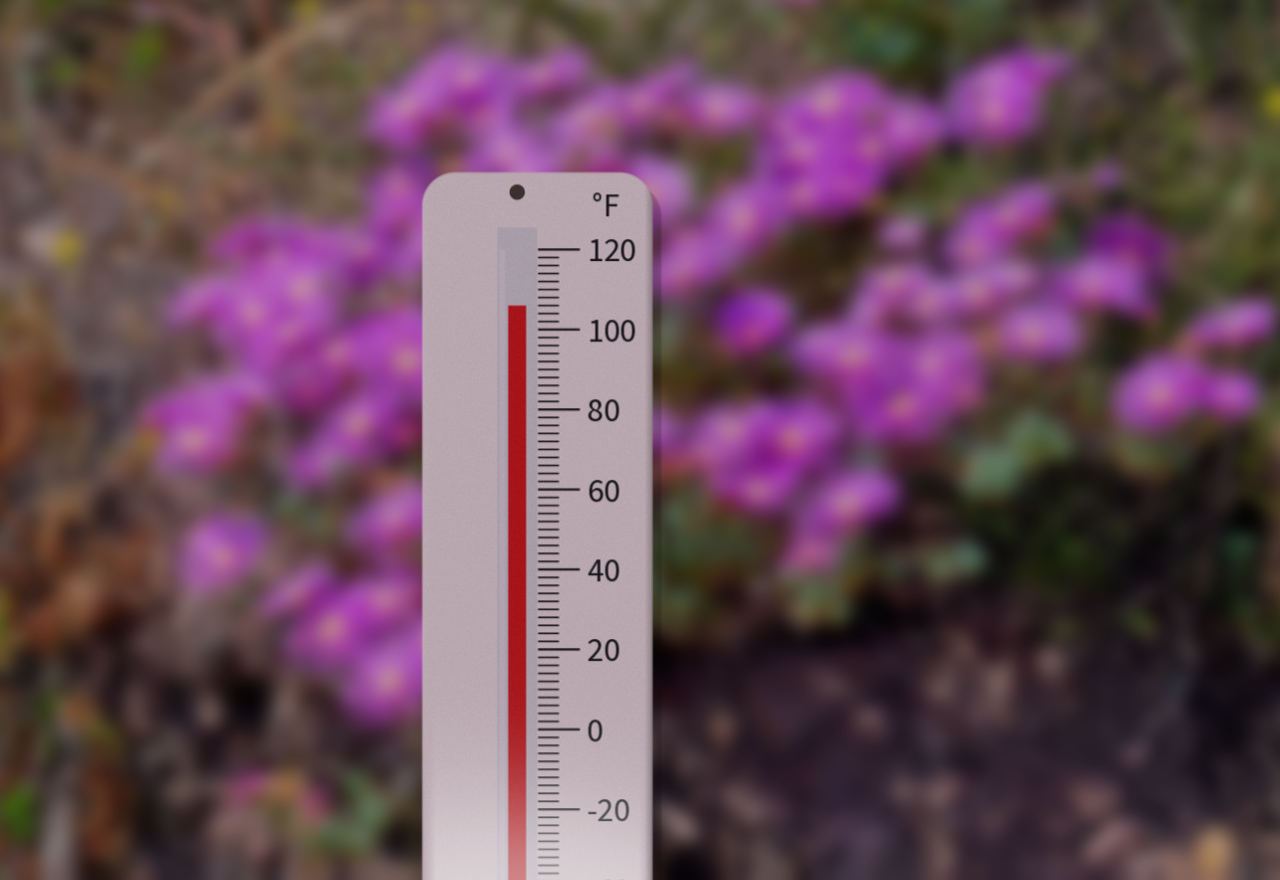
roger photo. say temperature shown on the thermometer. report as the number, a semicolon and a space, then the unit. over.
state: 106; °F
